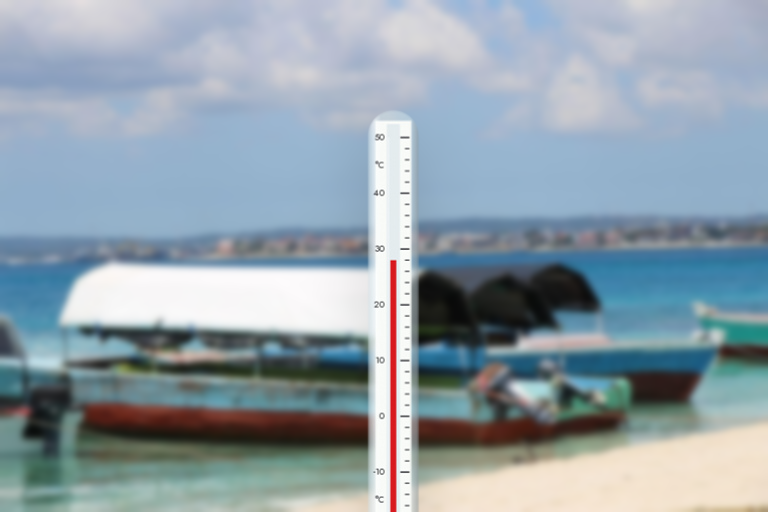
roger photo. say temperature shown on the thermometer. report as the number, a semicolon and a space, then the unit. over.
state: 28; °C
